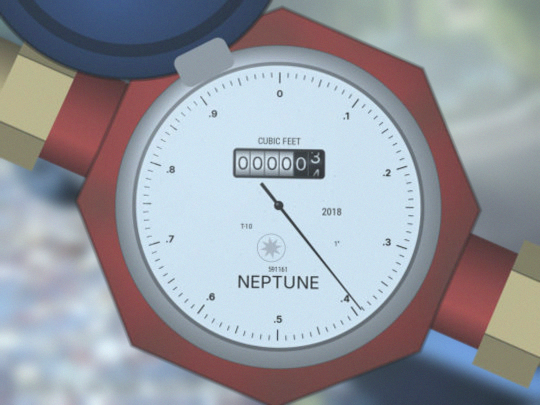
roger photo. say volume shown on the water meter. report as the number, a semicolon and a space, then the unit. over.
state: 3.39; ft³
